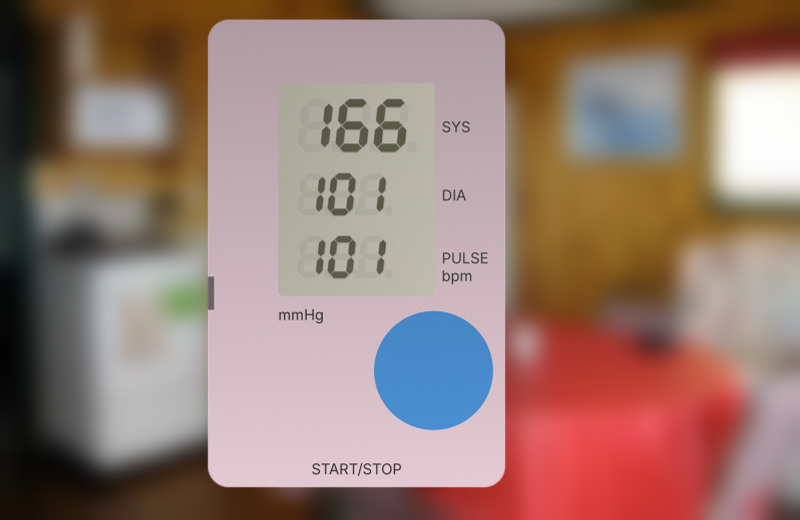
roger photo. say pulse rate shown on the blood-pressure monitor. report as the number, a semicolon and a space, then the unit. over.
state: 101; bpm
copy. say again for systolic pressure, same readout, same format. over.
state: 166; mmHg
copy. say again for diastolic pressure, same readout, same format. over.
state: 101; mmHg
